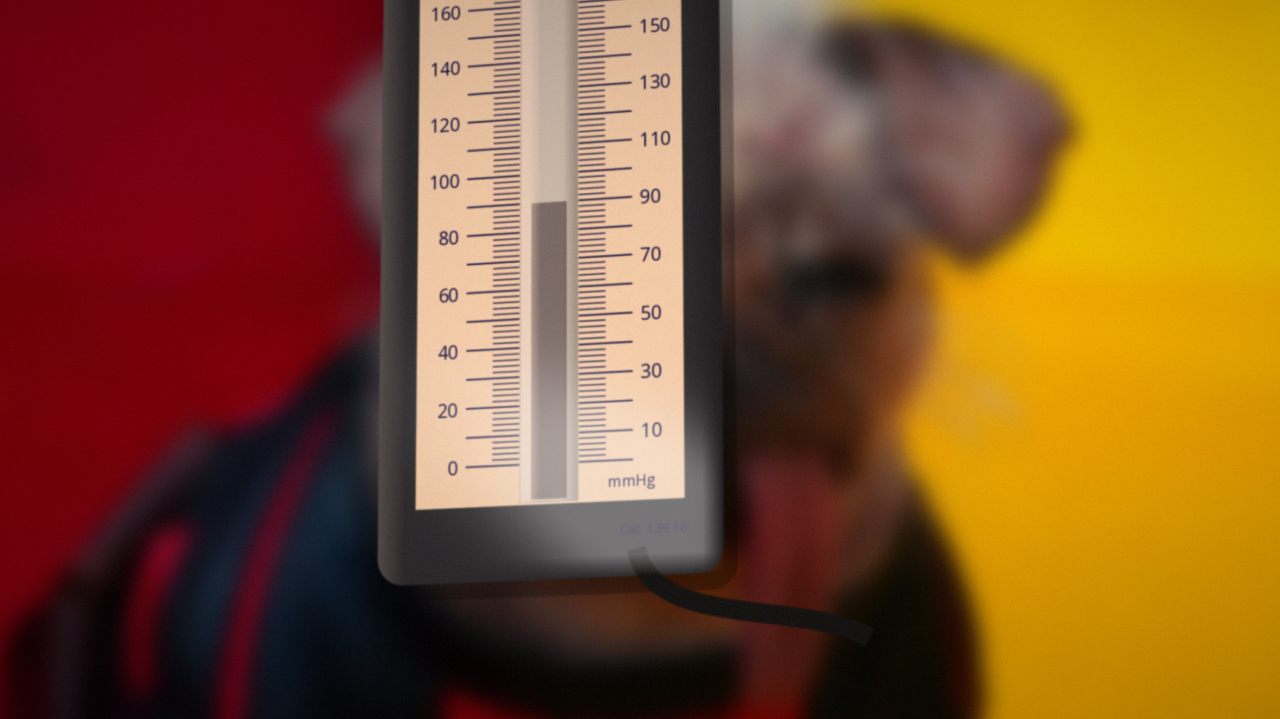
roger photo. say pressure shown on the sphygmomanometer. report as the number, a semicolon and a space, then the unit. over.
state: 90; mmHg
